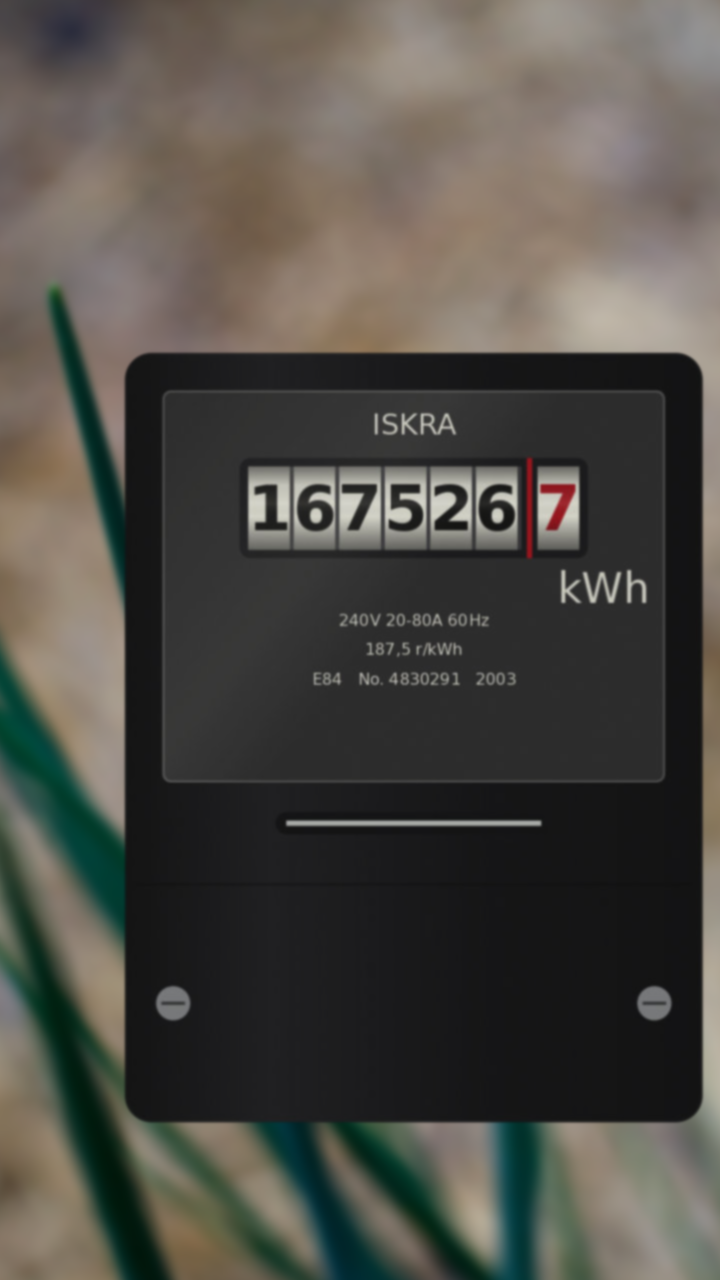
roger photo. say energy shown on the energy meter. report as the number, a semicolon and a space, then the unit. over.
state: 167526.7; kWh
